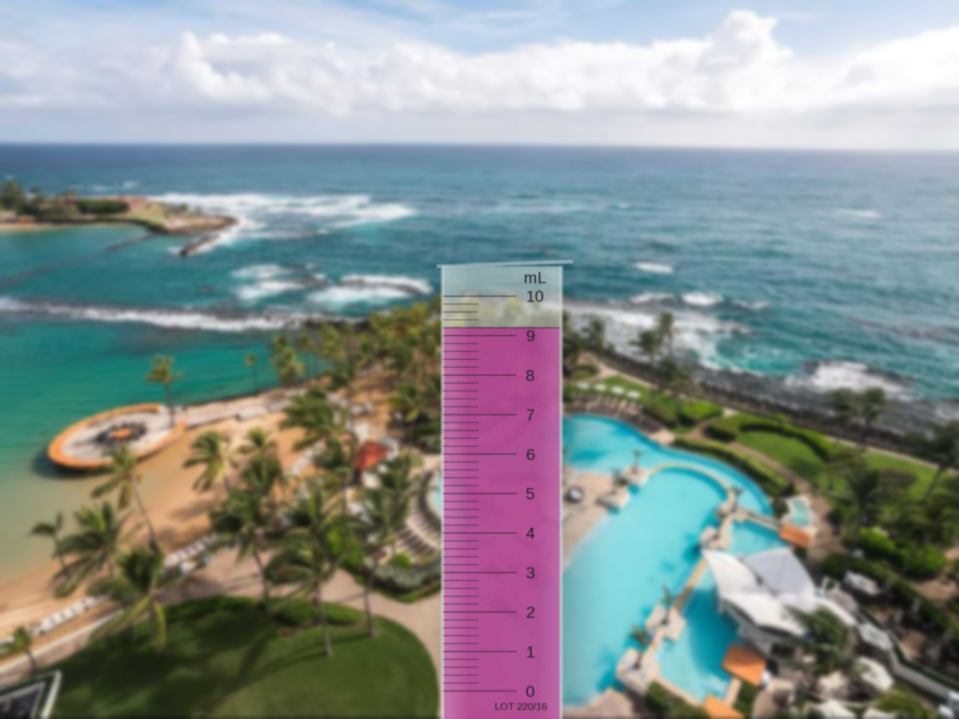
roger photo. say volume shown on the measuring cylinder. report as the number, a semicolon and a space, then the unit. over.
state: 9.2; mL
